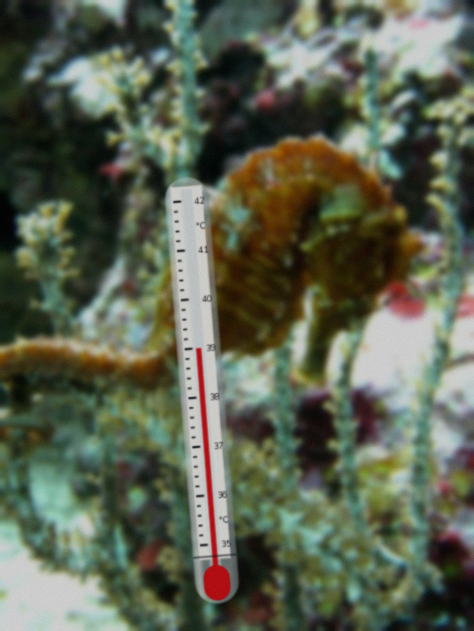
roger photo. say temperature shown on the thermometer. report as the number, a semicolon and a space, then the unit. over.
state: 39; °C
